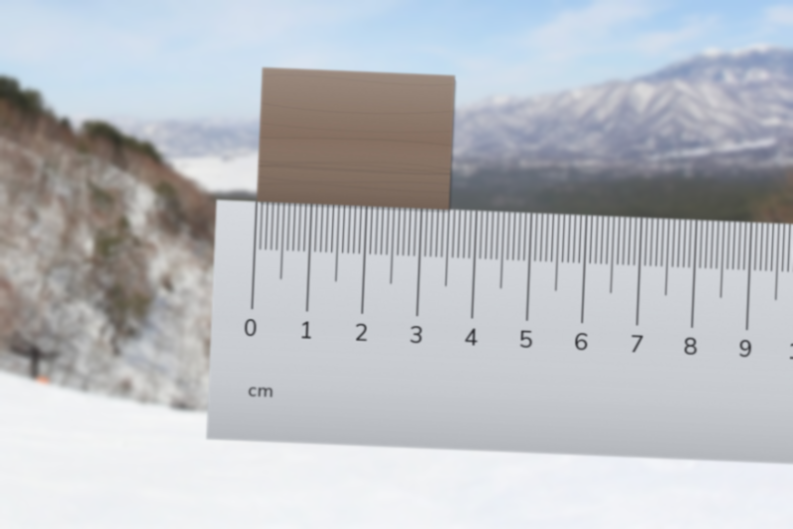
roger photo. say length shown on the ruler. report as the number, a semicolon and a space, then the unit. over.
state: 3.5; cm
